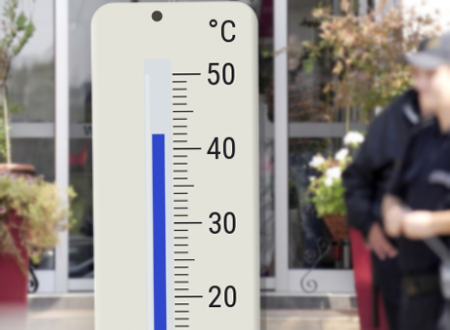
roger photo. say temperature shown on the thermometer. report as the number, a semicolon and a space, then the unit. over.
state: 42; °C
